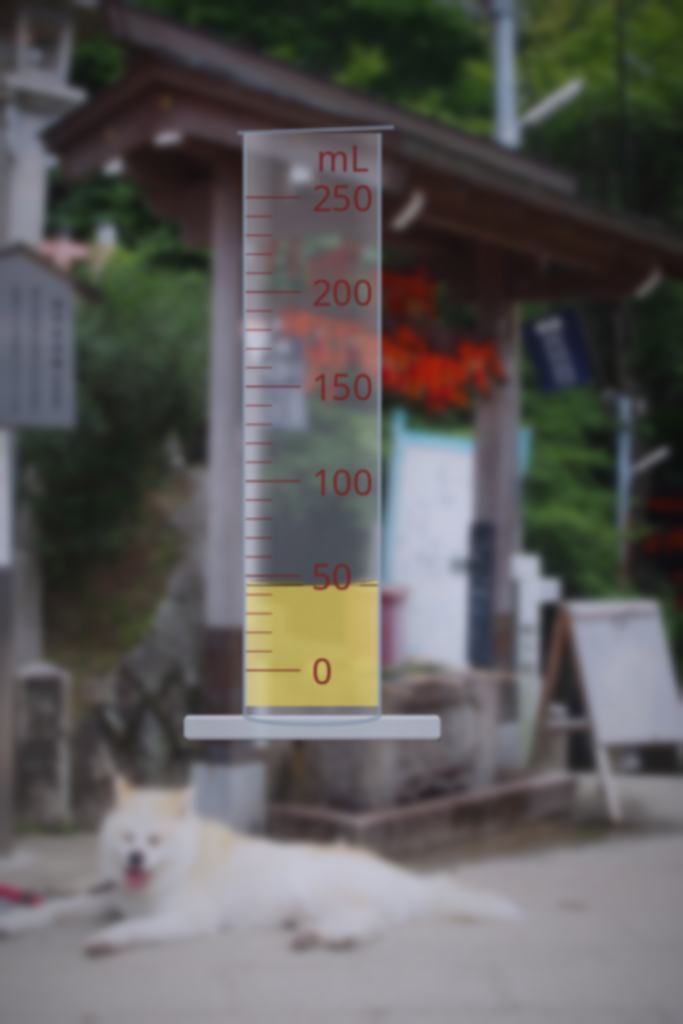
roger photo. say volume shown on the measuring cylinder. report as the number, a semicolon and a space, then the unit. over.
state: 45; mL
